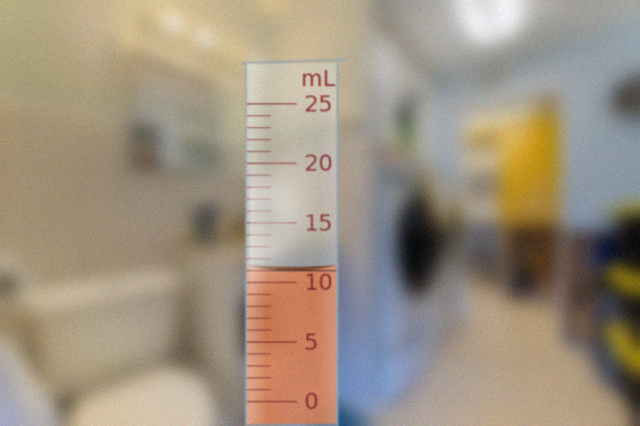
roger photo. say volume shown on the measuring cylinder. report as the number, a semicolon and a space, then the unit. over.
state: 11; mL
